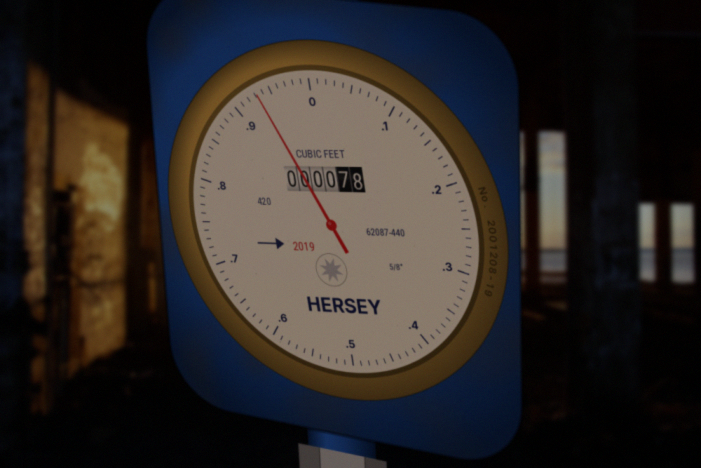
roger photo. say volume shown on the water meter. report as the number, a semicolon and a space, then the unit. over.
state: 77.93; ft³
